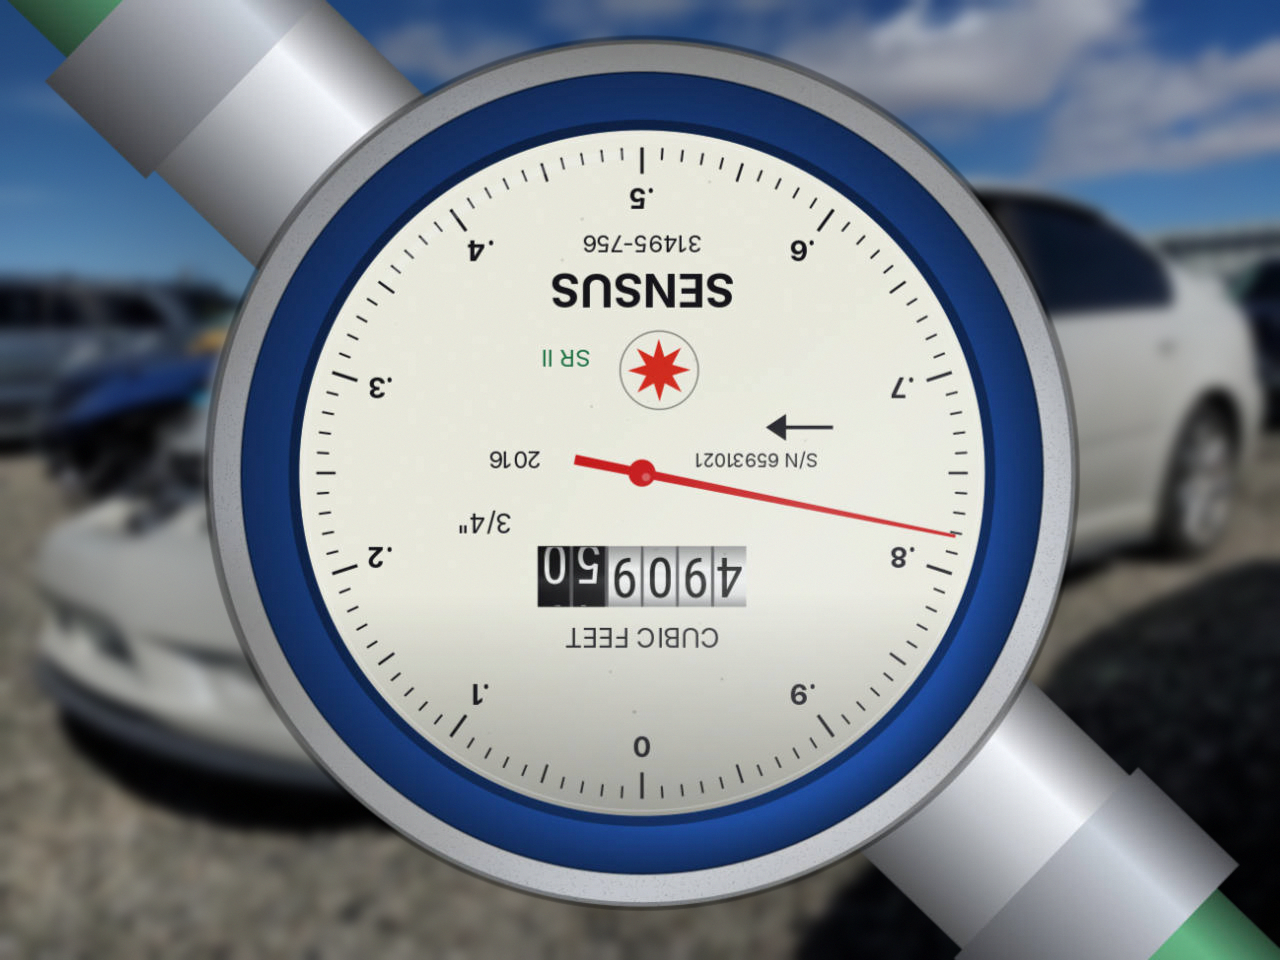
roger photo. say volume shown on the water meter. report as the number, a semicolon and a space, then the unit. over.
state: 490949.78; ft³
